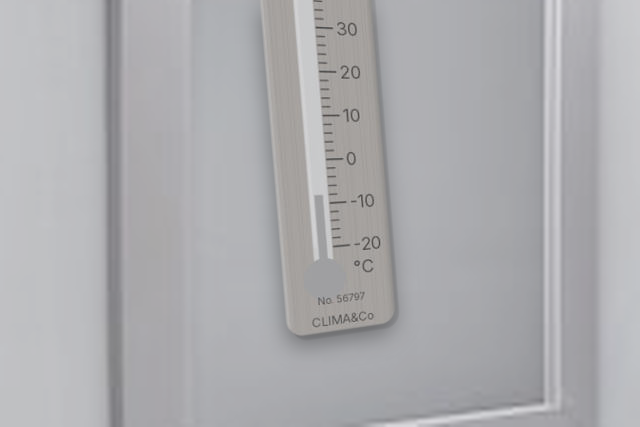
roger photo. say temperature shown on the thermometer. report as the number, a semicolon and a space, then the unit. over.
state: -8; °C
